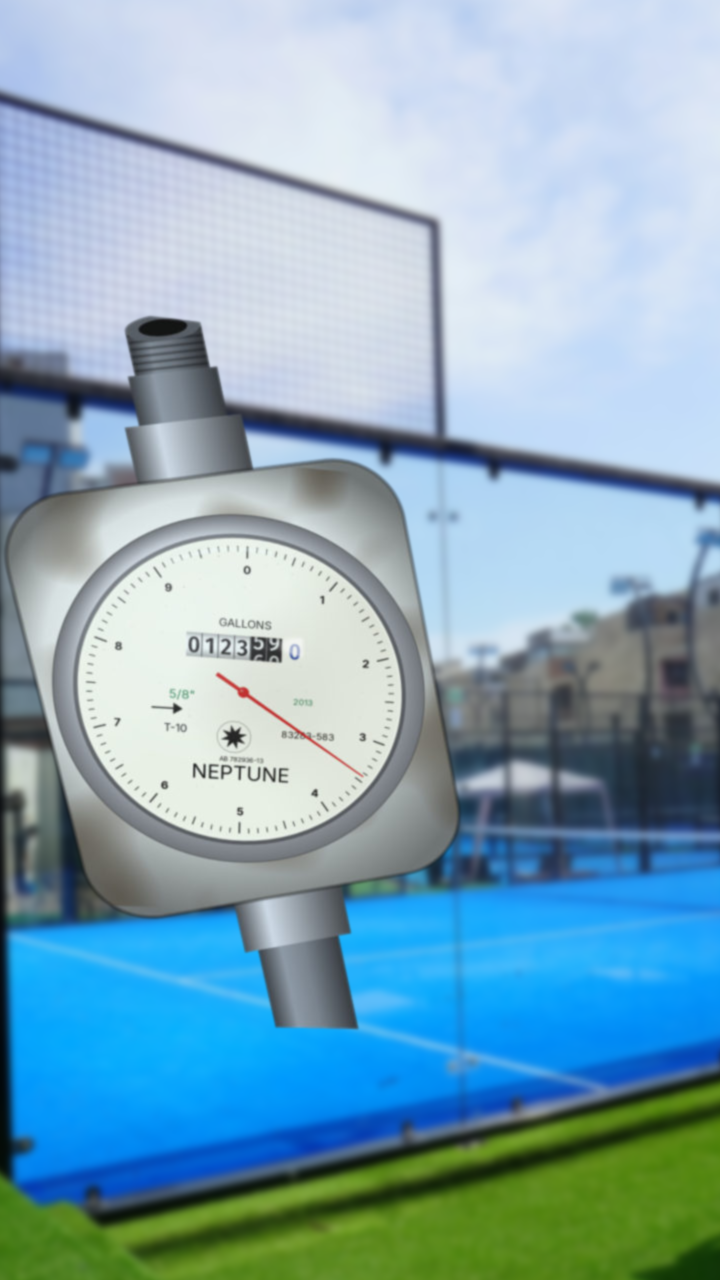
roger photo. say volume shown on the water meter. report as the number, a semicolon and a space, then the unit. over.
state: 123593.4; gal
